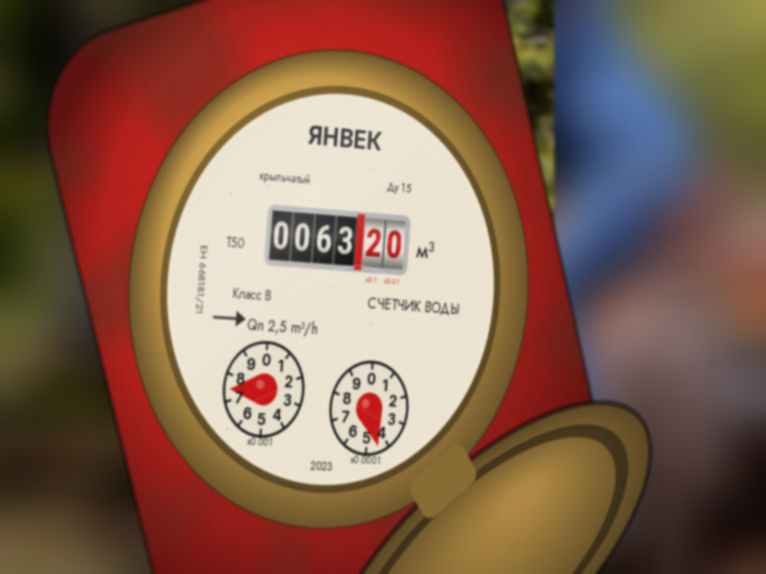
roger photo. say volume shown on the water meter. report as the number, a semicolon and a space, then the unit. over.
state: 63.2074; m³
